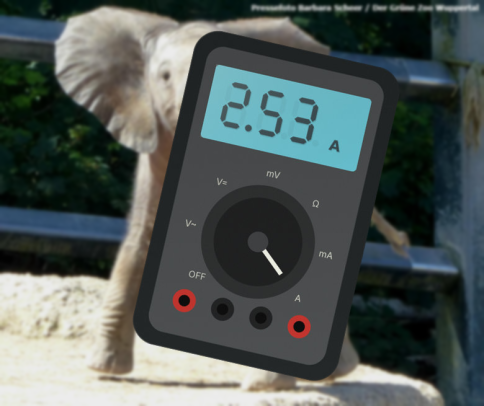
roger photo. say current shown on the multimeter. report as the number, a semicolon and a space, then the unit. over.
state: 2.53; A
